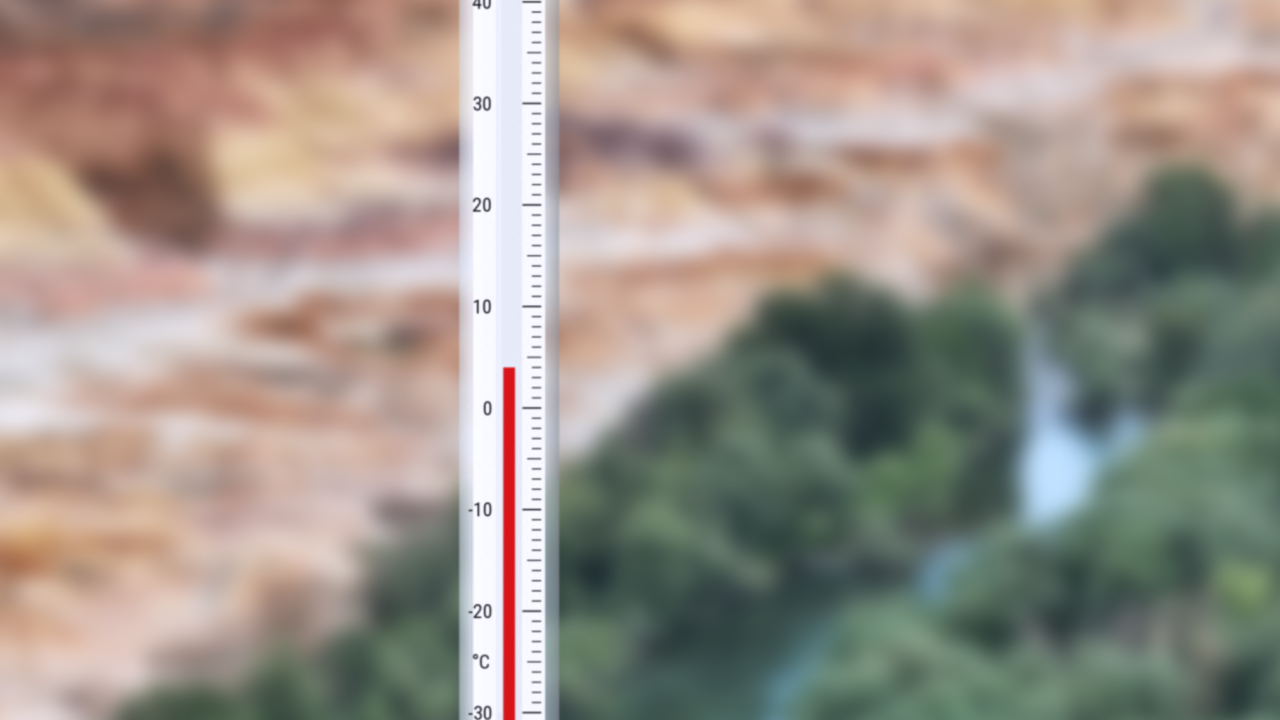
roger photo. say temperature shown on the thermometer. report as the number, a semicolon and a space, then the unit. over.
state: 4; °C
